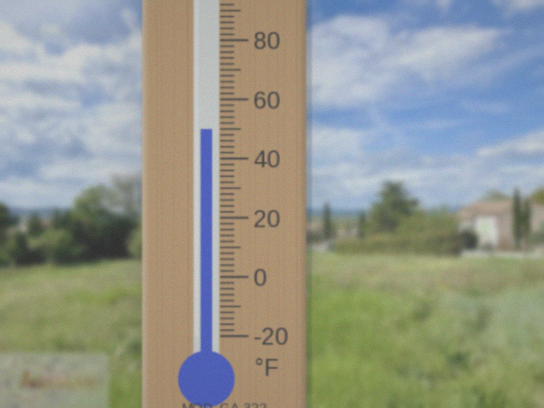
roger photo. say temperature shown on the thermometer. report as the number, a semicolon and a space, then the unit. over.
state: 50; °F
